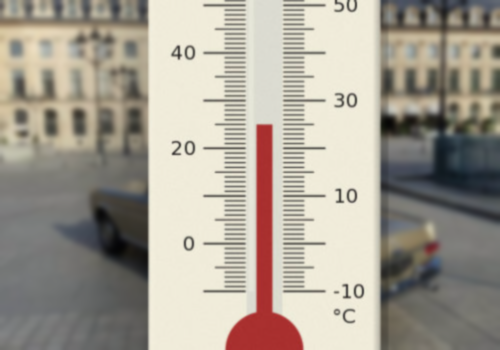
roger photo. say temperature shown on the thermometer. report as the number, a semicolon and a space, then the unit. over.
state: 25; °C
